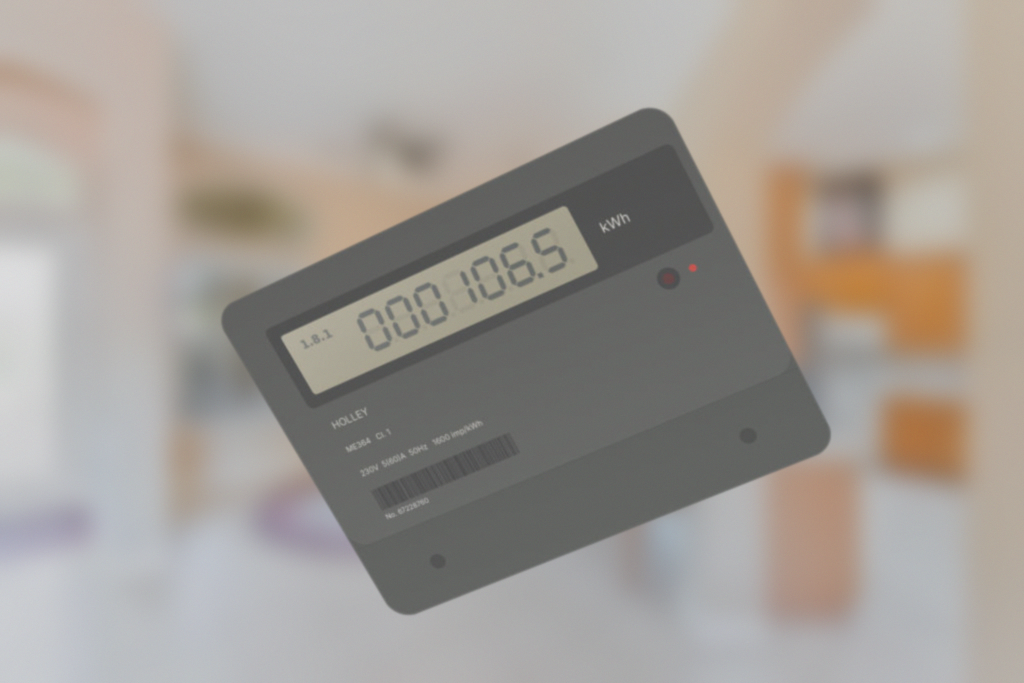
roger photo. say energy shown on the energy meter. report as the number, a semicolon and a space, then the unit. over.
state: 106.5; kWh
